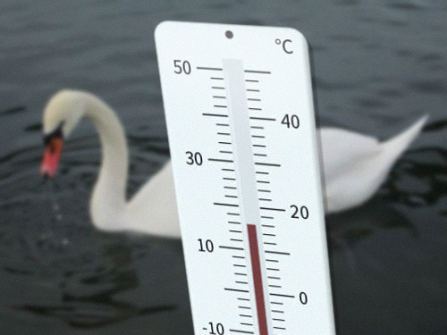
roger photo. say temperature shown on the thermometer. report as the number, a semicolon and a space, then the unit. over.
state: 16; °C
